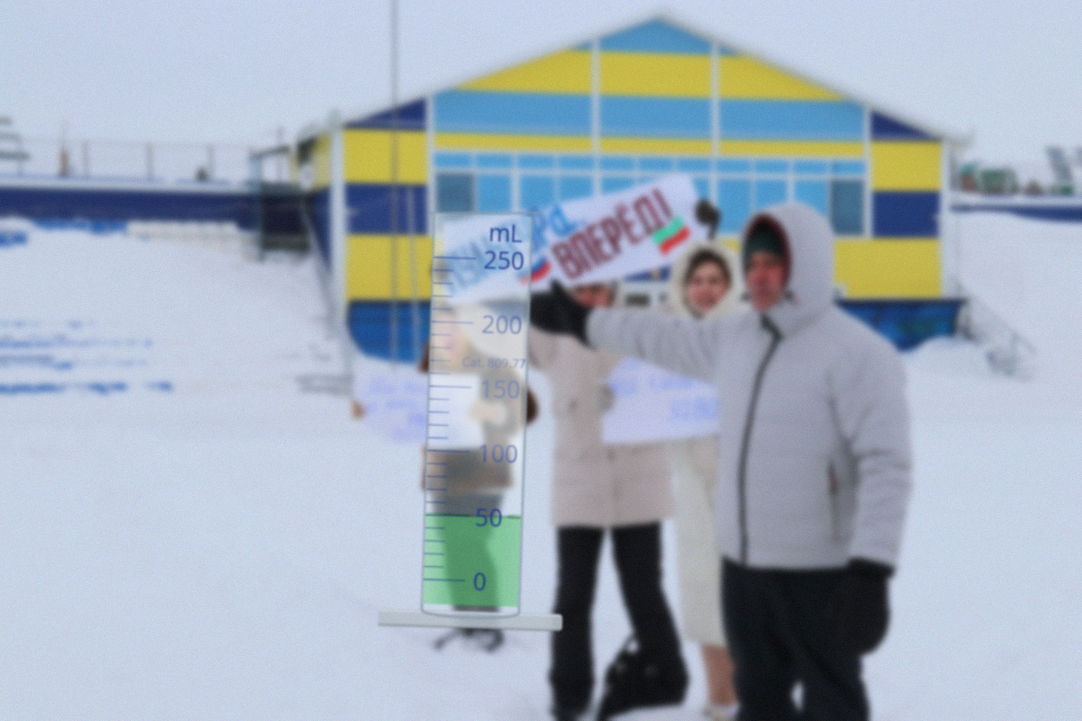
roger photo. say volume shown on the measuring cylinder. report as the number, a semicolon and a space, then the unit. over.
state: 50; mL
